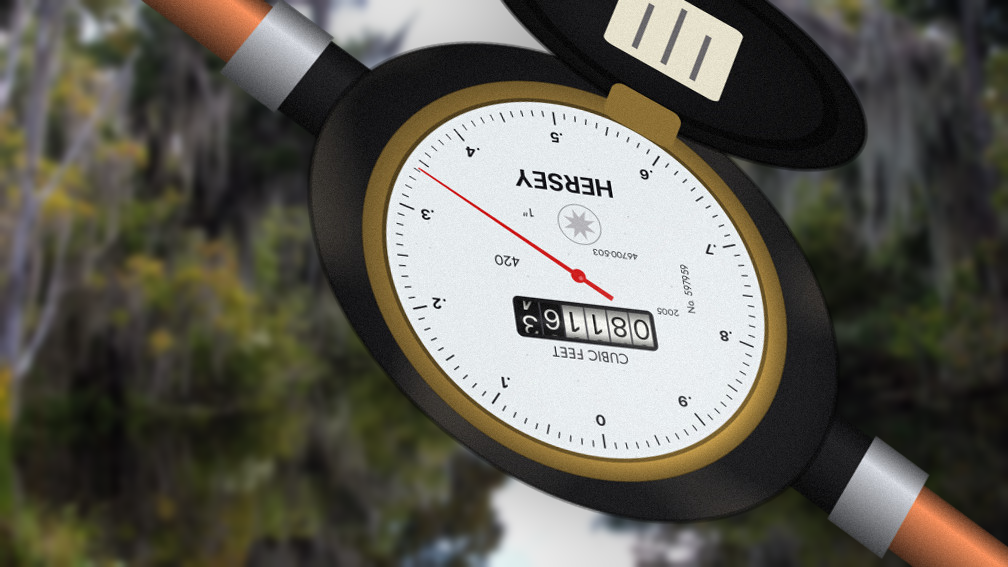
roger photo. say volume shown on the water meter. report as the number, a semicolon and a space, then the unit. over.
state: 81163.34; ft³
